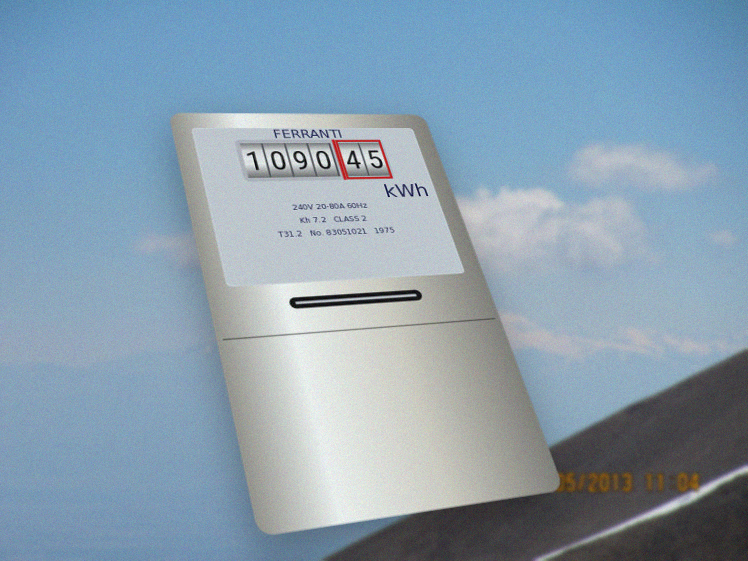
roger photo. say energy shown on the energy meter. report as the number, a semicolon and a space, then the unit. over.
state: 1090.45; kWh
